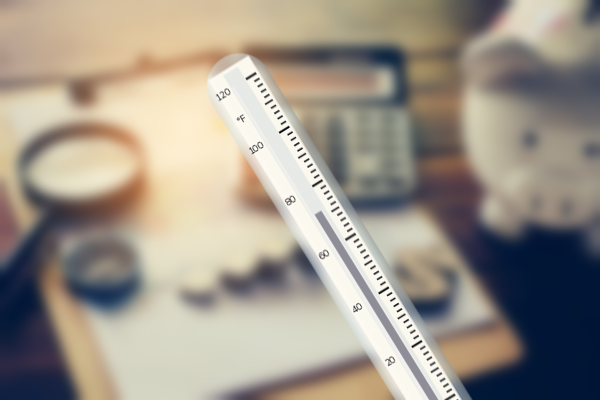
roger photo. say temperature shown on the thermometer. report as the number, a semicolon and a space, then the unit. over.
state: 72; °F
